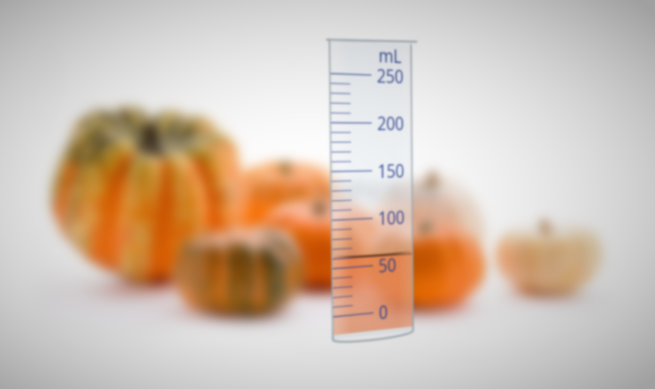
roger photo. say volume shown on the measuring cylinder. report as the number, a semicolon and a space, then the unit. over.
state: 60; mL
